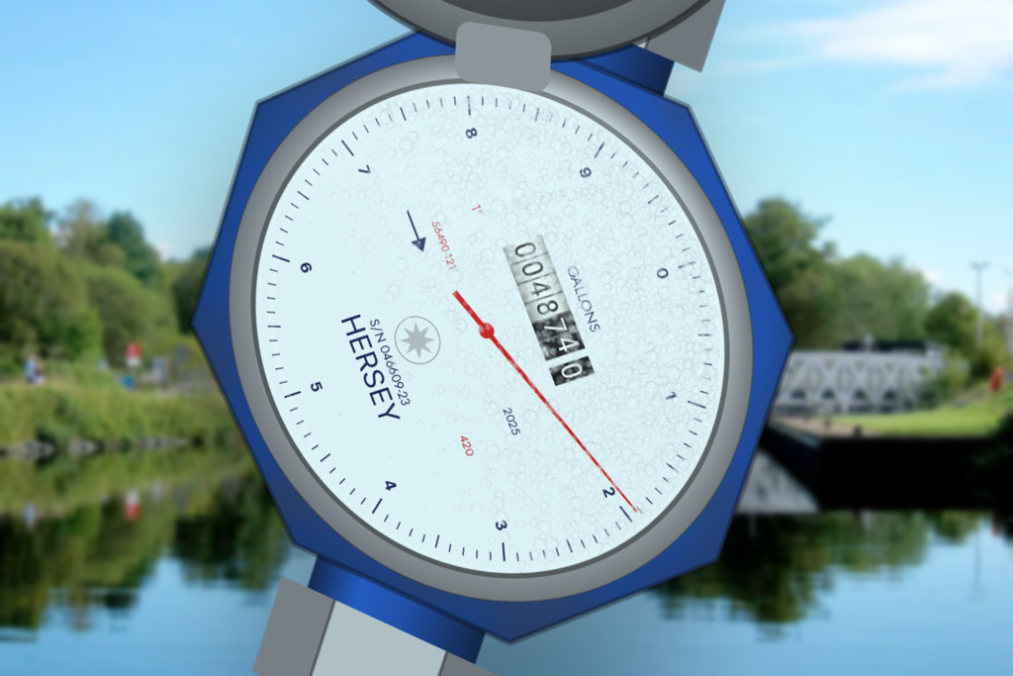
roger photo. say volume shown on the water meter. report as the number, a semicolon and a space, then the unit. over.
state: 48741.9; gal
